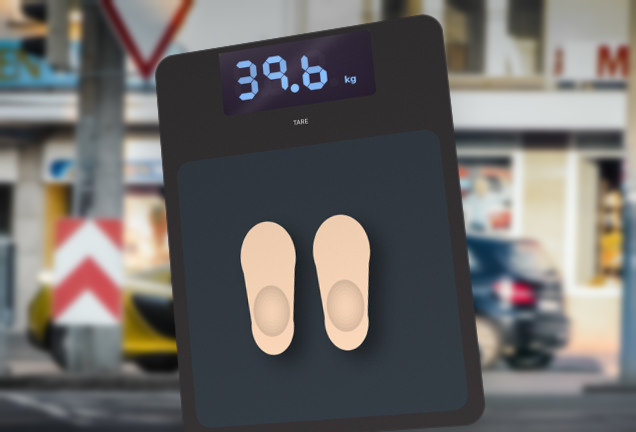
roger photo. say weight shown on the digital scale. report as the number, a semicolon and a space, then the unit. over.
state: 39.6; kg
